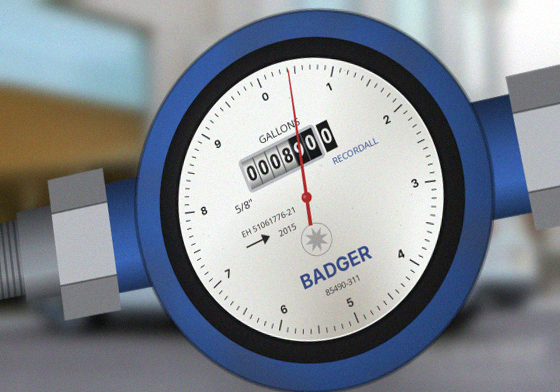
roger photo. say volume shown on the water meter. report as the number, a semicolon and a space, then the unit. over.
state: 8900.4; gal
